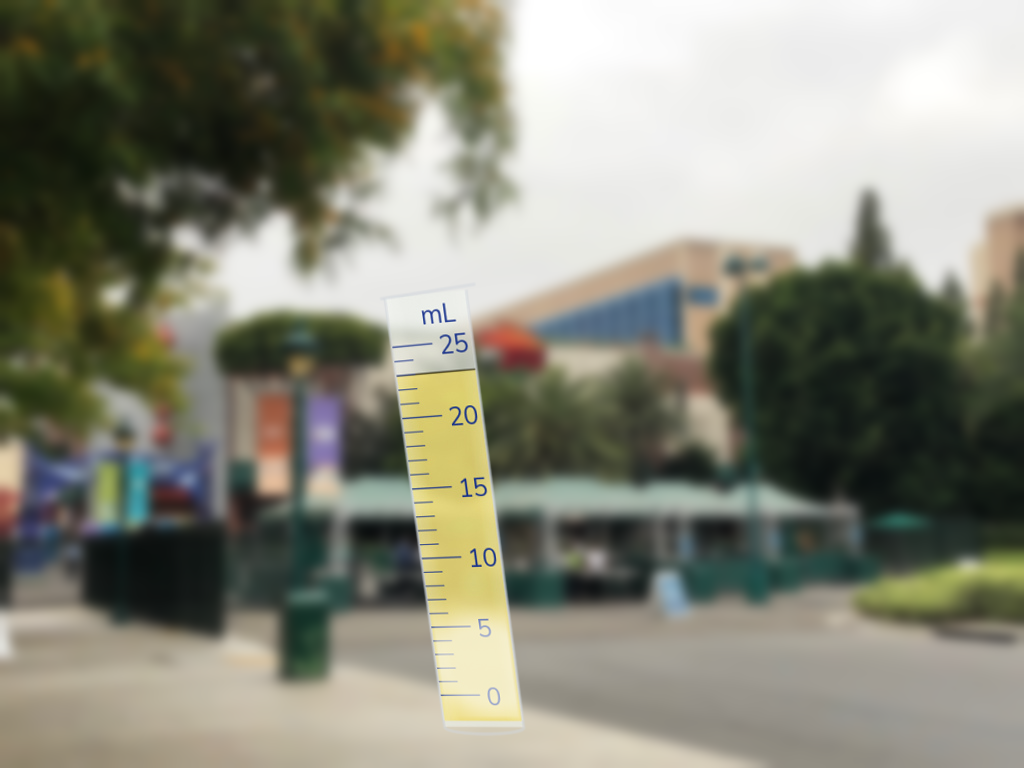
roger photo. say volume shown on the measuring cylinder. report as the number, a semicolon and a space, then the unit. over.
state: 23; mL
